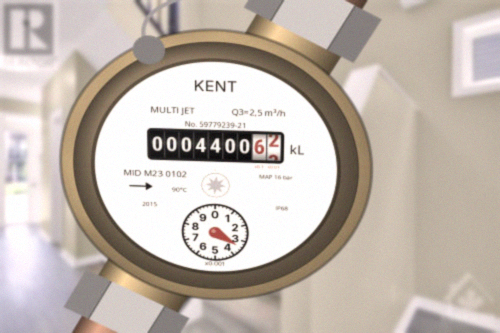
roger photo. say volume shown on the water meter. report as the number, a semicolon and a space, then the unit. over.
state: 4400.623; kL
